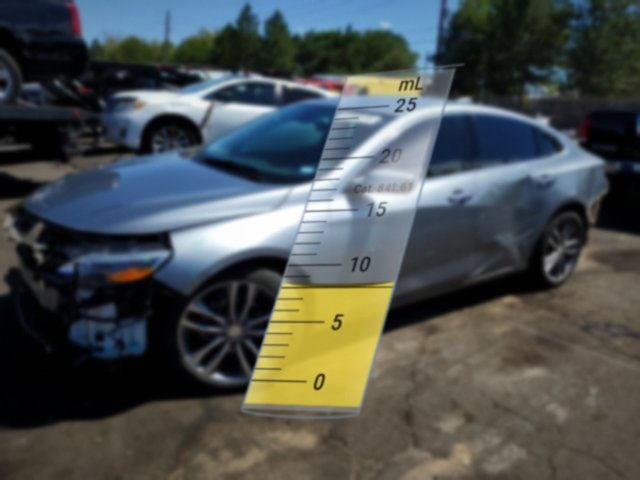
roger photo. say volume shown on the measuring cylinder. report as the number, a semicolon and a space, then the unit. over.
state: 8; mL
